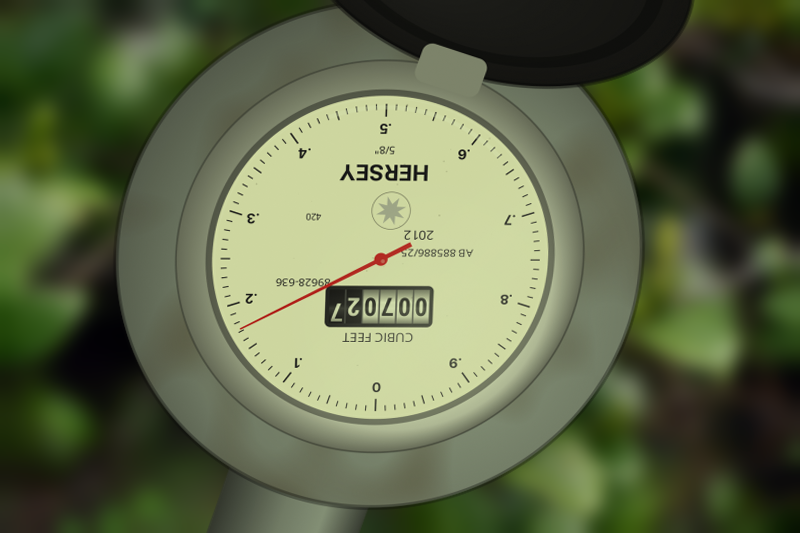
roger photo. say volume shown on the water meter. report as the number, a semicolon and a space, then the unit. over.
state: 7027.17; ft³
